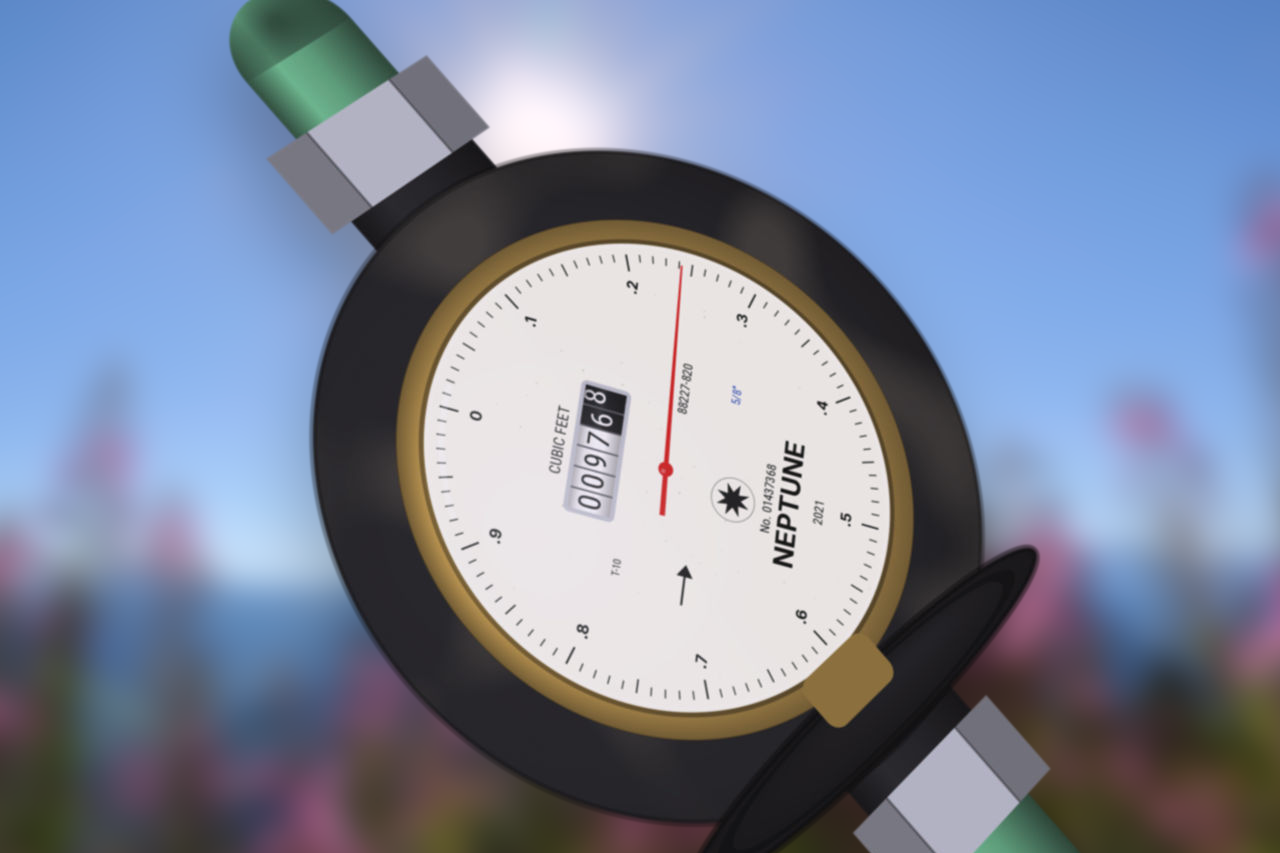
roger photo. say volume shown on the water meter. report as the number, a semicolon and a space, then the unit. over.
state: 9768.24; ft³
